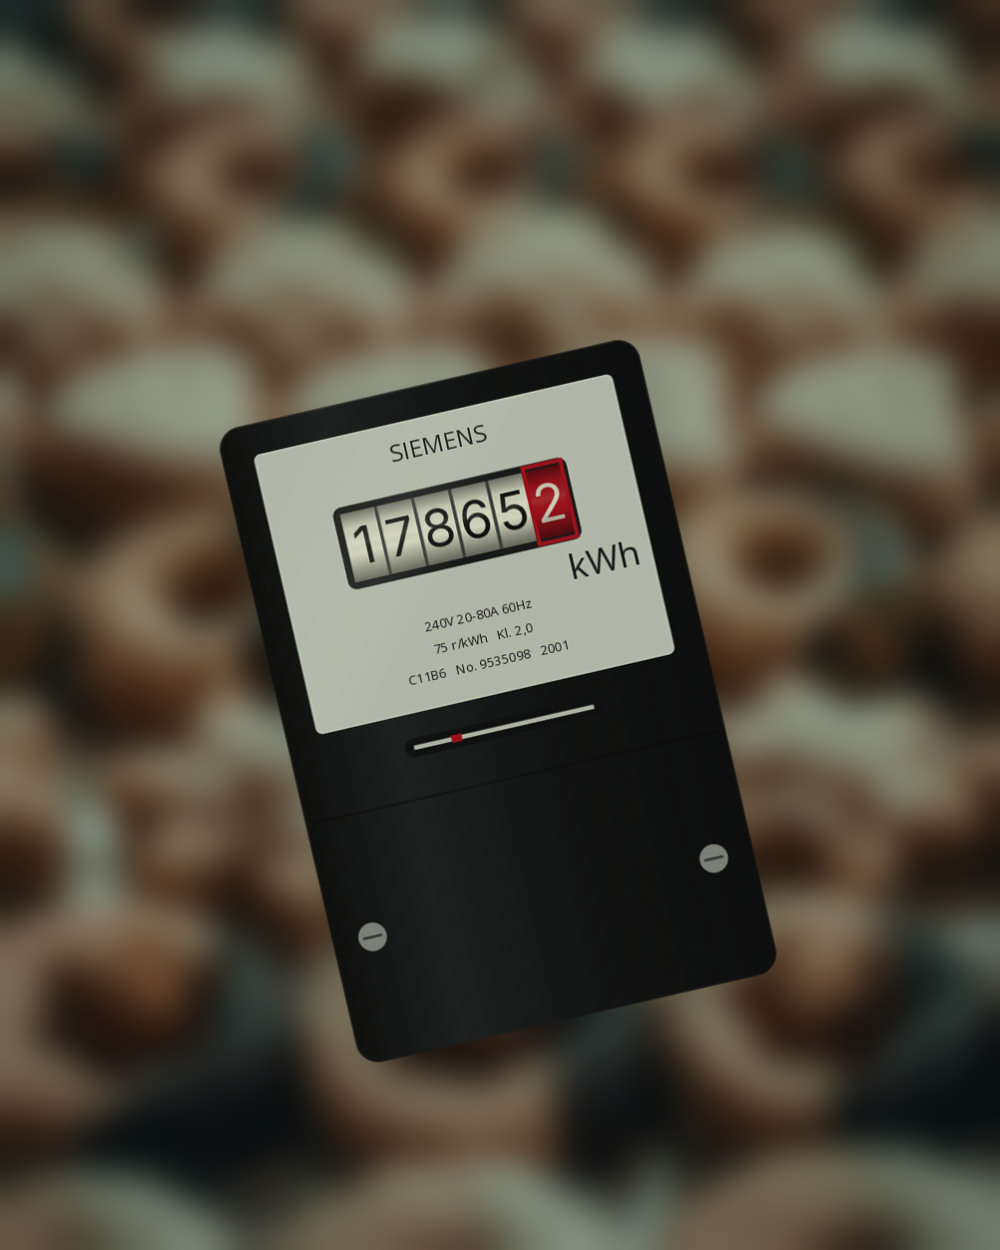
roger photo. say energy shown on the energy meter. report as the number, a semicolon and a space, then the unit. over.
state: 17865.2; kWh
